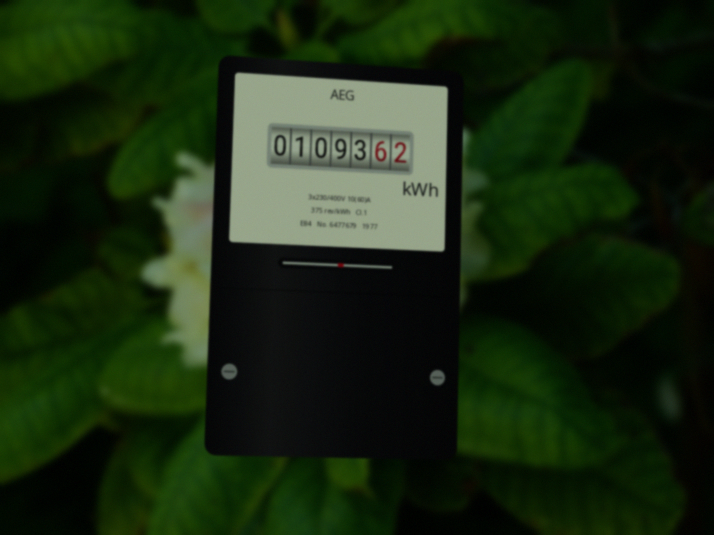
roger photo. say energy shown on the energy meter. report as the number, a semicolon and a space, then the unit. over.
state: 1093.62; kWh
